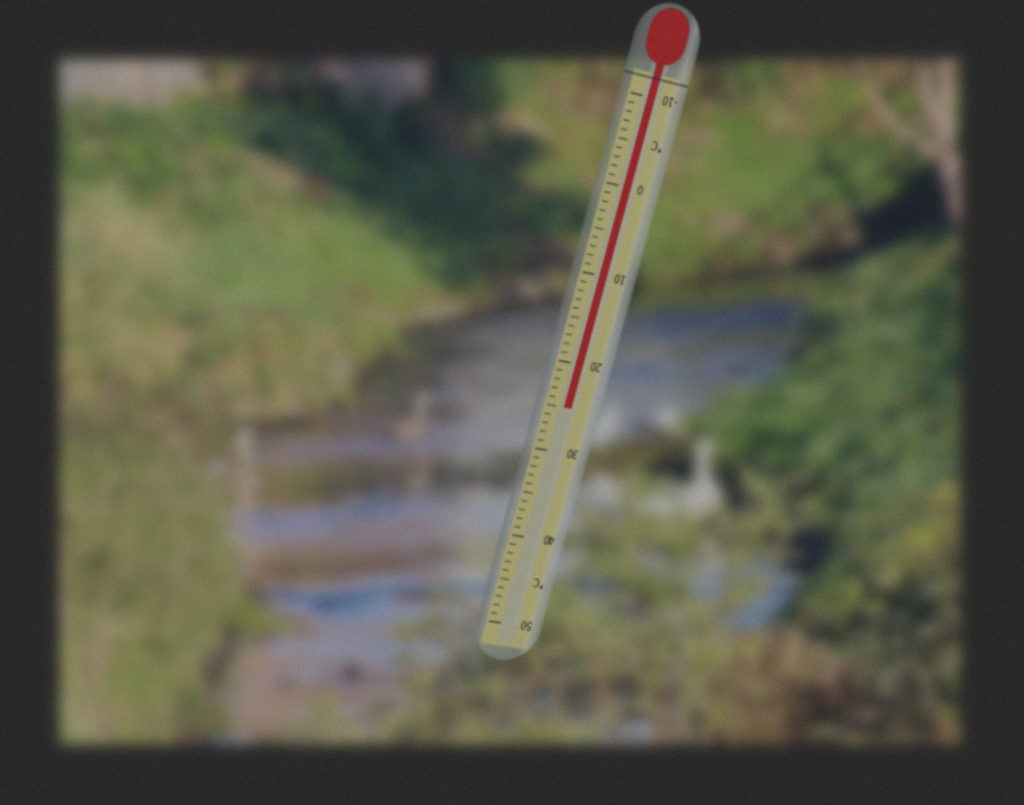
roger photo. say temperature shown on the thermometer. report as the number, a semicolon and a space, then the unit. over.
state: 25; °C
